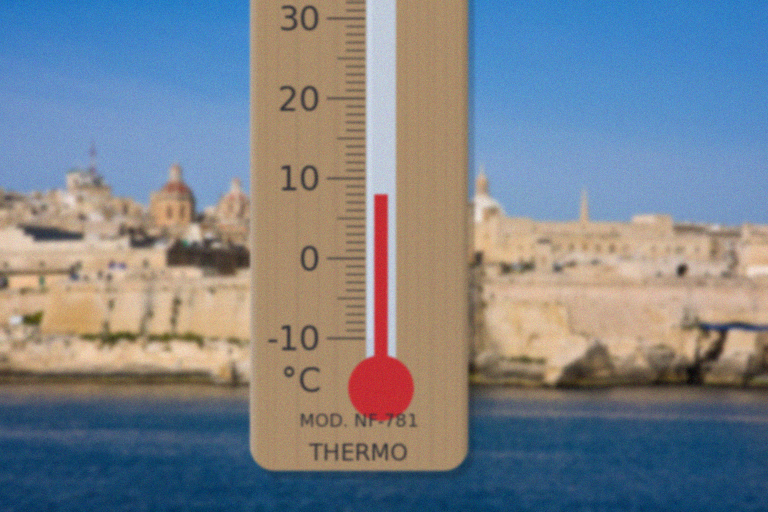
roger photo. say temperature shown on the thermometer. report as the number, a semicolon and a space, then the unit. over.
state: 8; °C
